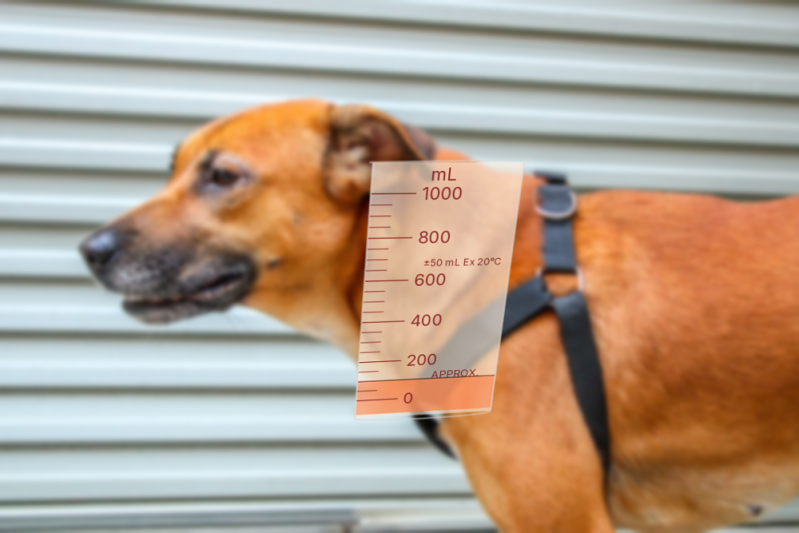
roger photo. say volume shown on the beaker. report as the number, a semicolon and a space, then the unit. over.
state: 100; mL
